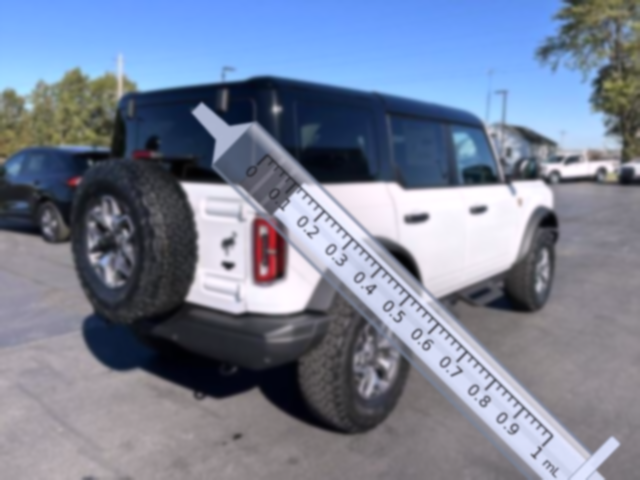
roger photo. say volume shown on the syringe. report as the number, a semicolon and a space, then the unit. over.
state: 0; mL
